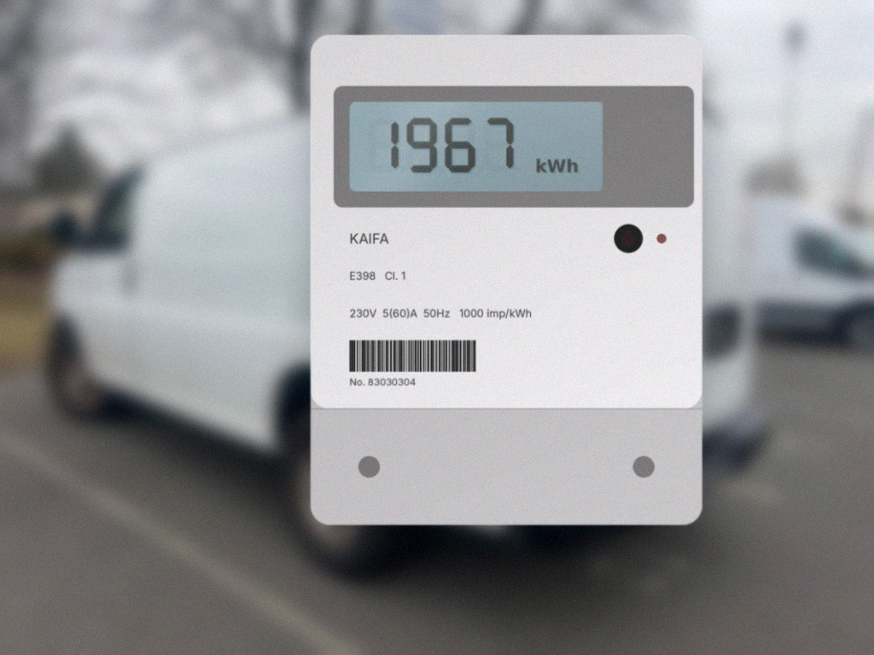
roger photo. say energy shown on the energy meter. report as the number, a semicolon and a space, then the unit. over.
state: 1967; kWh
